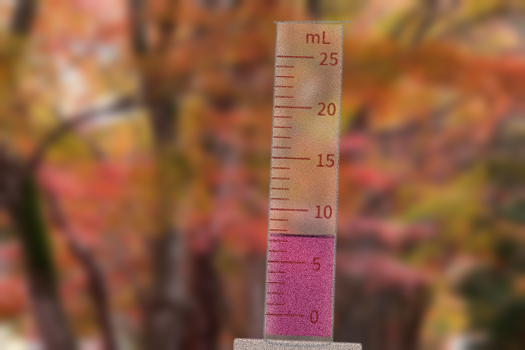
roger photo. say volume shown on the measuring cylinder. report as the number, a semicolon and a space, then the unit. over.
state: 7.5; mL
